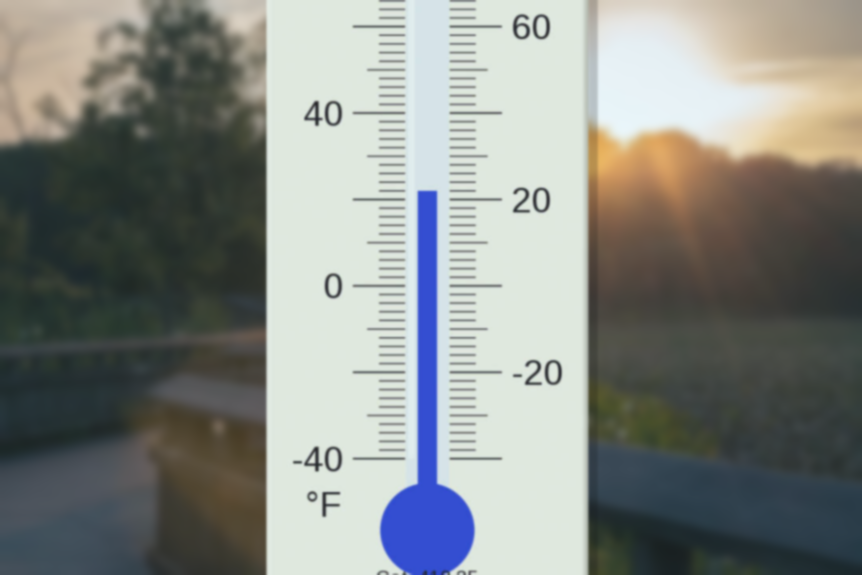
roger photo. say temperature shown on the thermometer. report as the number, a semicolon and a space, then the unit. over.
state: 22; °F
